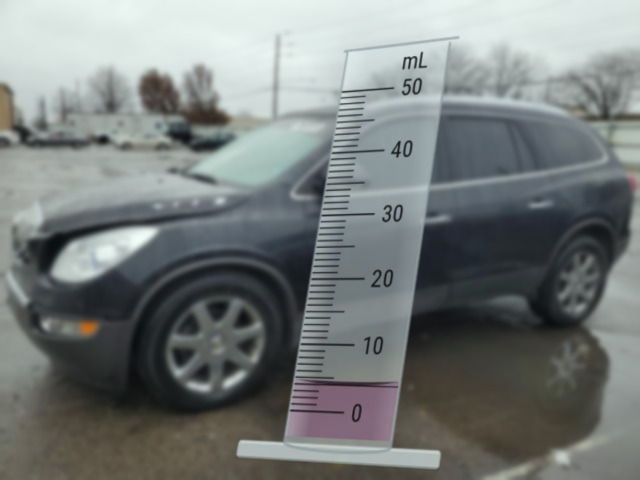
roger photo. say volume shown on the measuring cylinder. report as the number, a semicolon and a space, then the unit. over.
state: 4; mL
